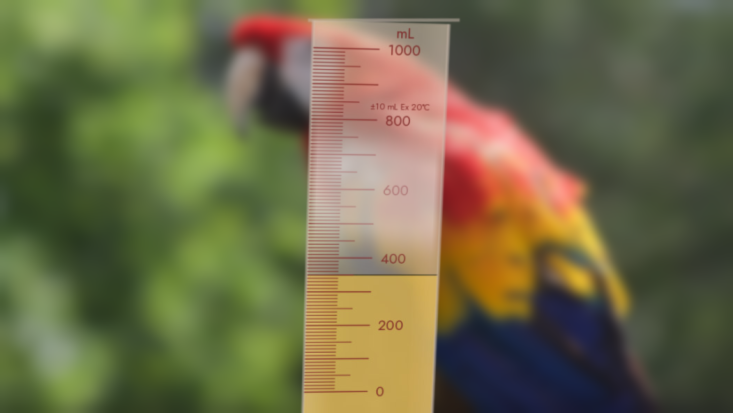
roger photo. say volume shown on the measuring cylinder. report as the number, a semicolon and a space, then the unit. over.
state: 350; mL
